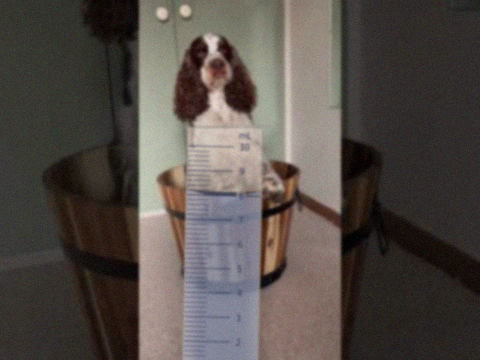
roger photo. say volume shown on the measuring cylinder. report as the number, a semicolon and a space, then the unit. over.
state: 8; mL
